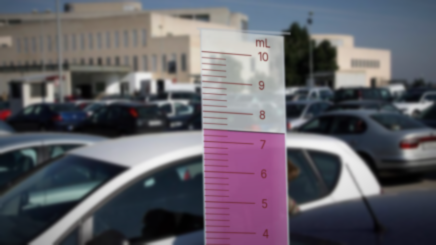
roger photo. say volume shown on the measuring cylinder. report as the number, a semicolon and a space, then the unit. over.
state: 7.4; mL
